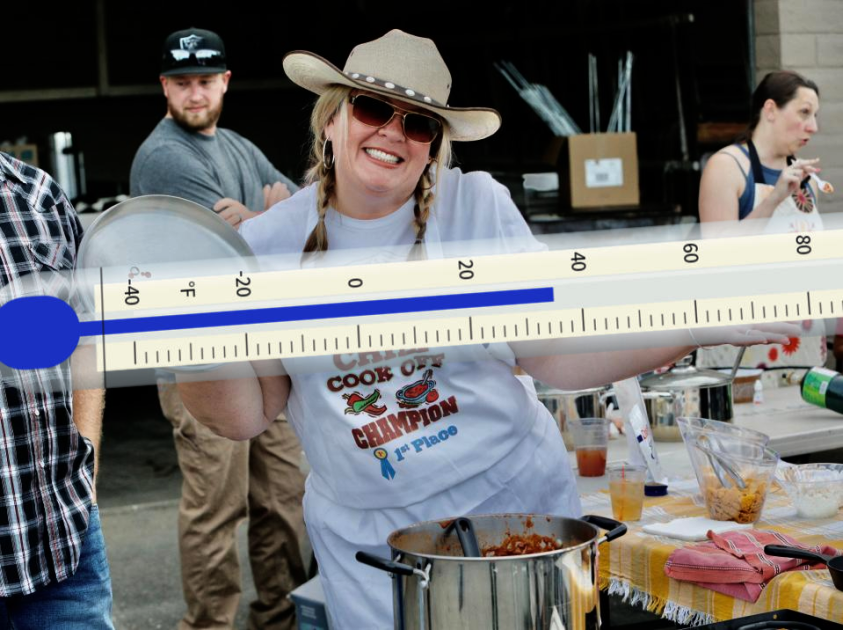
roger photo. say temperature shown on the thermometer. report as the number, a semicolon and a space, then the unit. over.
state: 35; °F
